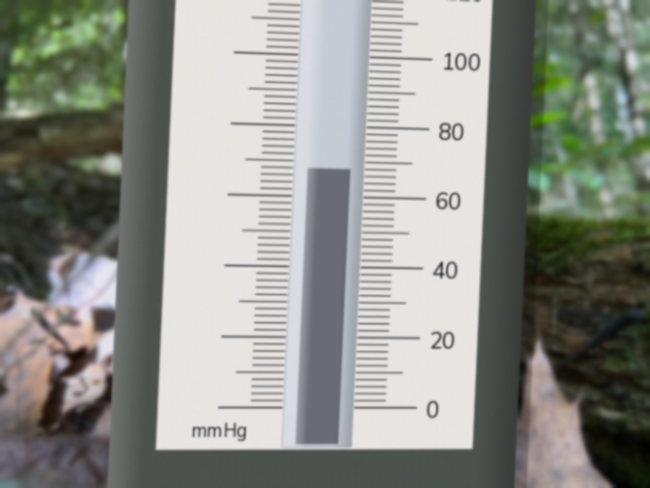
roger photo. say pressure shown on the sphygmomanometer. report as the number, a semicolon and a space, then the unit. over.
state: 68; mmHg
